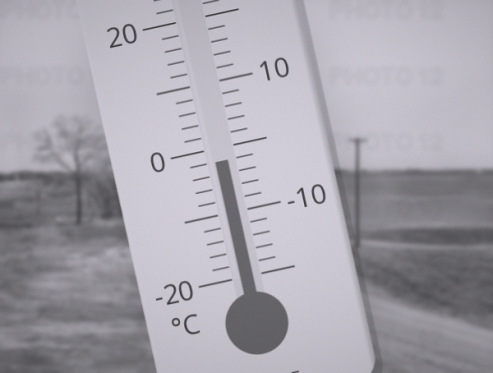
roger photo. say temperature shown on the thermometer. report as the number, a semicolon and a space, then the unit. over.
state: -2; °C
